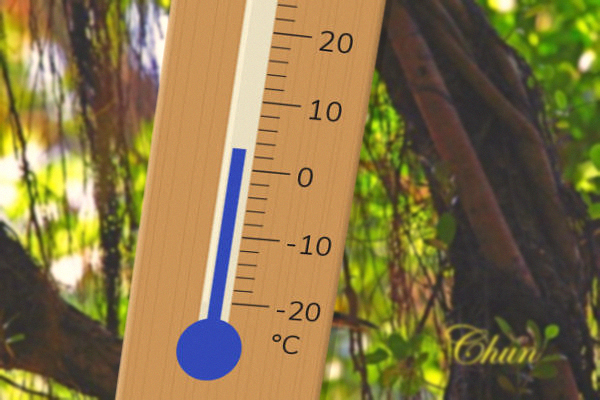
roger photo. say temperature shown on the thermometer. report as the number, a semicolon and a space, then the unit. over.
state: 3; °C
